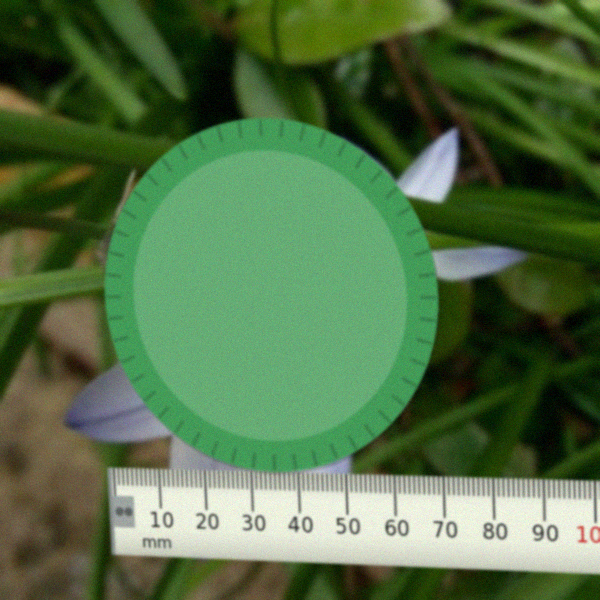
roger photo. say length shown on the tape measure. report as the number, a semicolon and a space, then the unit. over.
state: 70; mm
